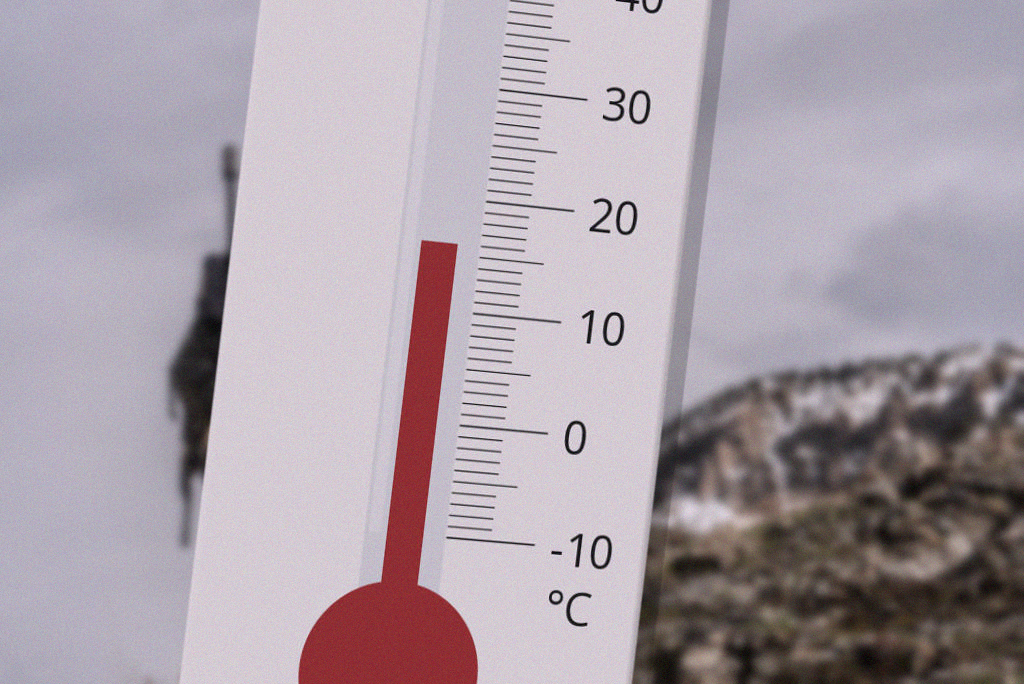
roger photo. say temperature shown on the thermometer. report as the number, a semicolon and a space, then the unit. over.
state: 16; °C
